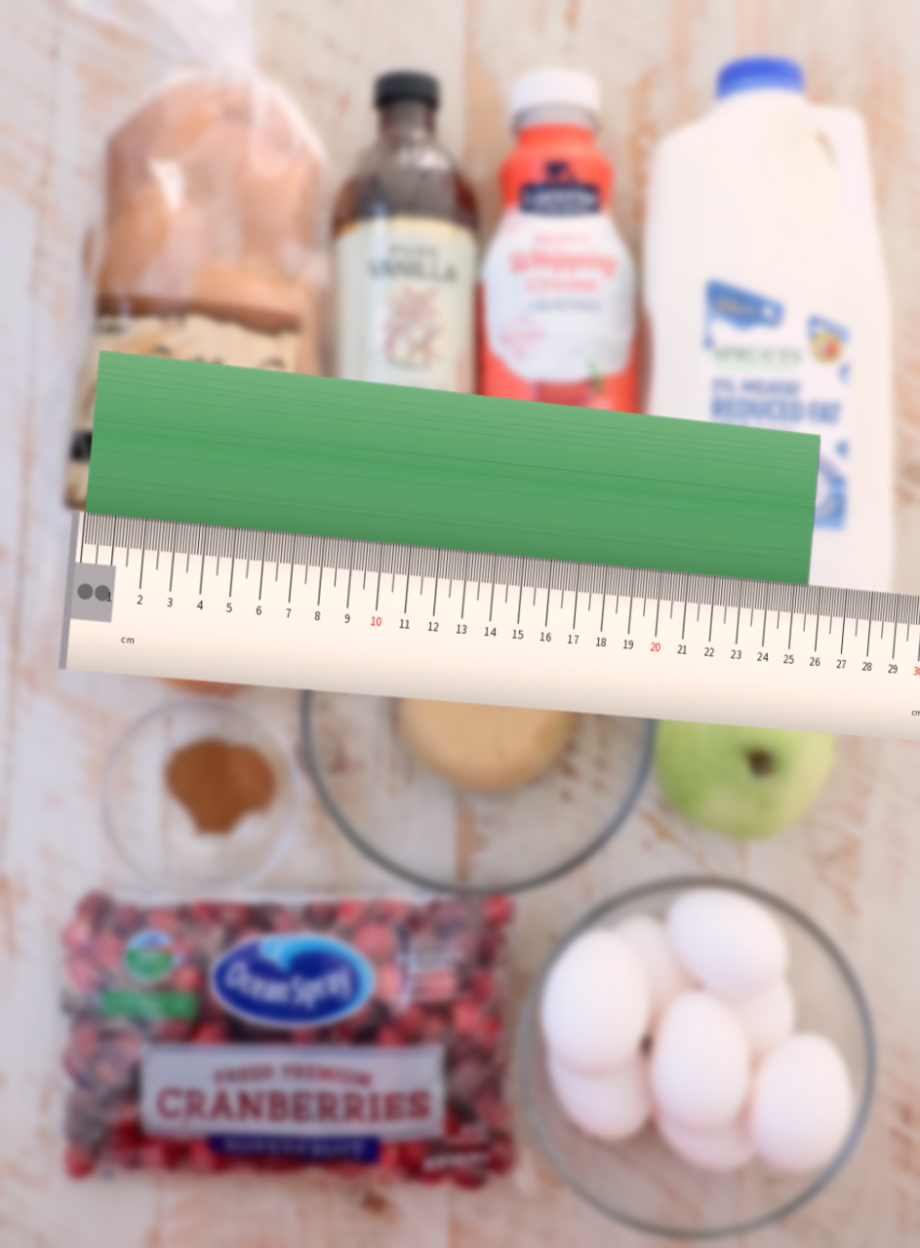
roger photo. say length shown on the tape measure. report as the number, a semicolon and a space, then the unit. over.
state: 25.5; cm
